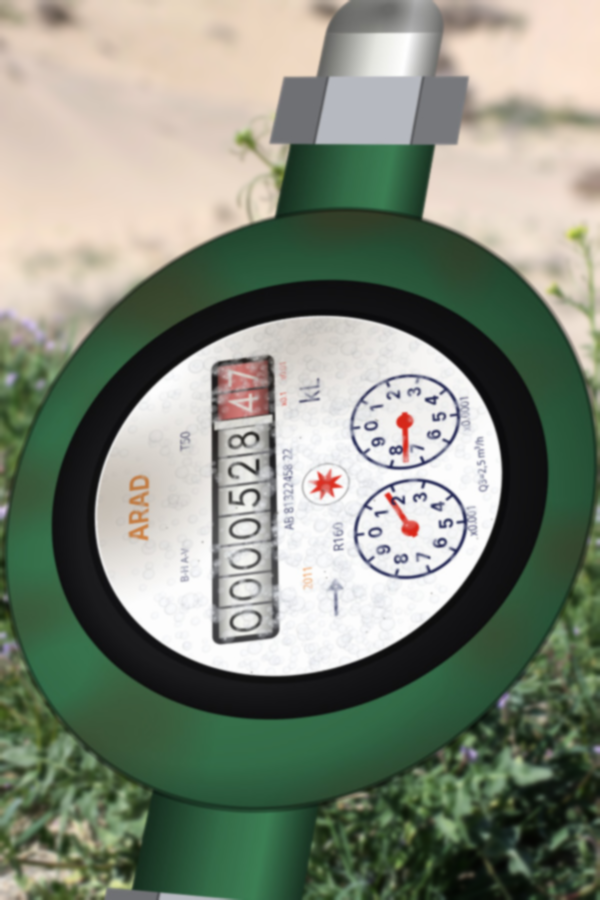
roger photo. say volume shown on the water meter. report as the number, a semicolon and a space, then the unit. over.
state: 528.4717; kL
